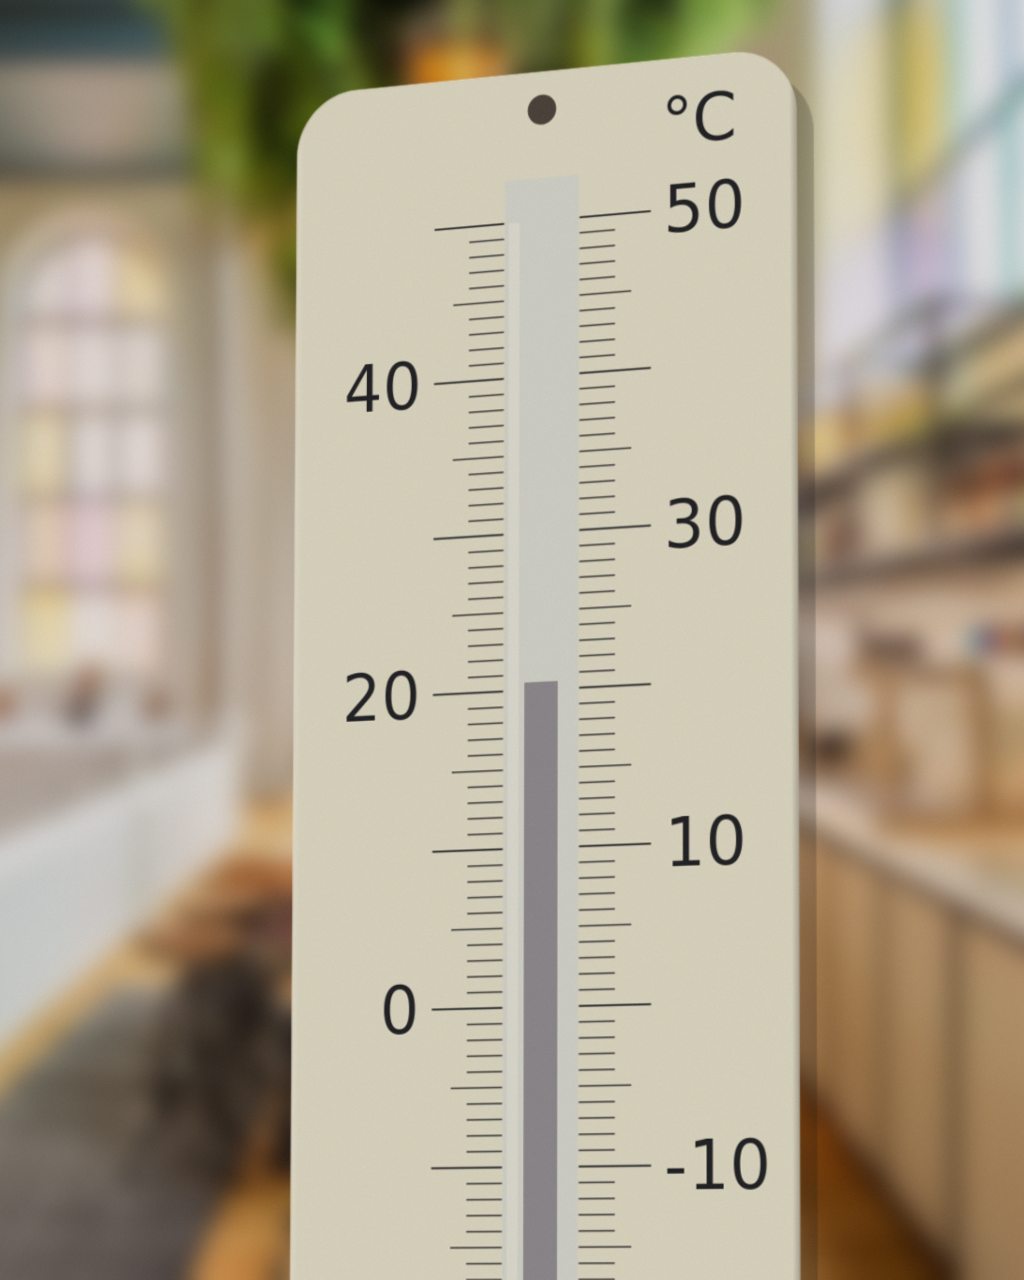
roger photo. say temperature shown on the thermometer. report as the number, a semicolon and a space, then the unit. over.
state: 20.5; °C
